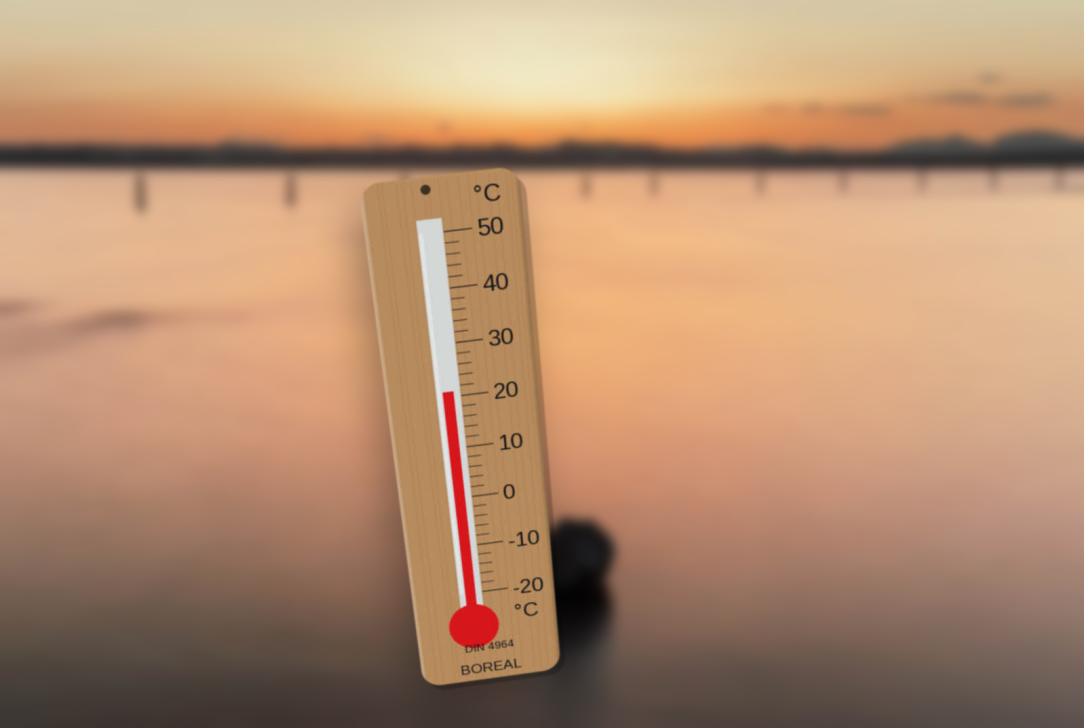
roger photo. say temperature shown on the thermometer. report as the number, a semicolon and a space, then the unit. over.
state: 21; °C
